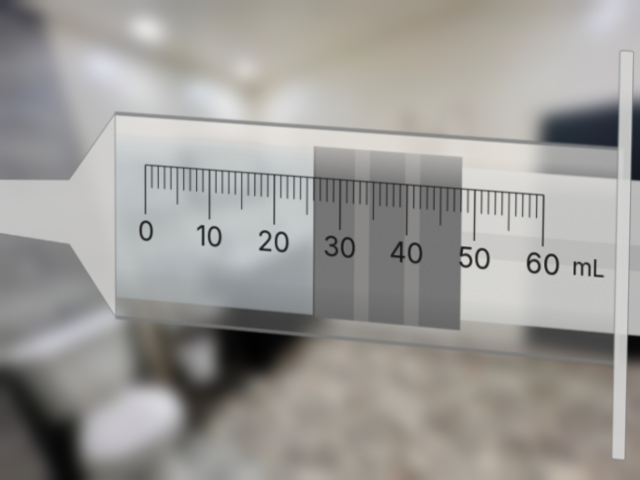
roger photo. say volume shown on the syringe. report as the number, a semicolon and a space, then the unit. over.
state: 26; mL
